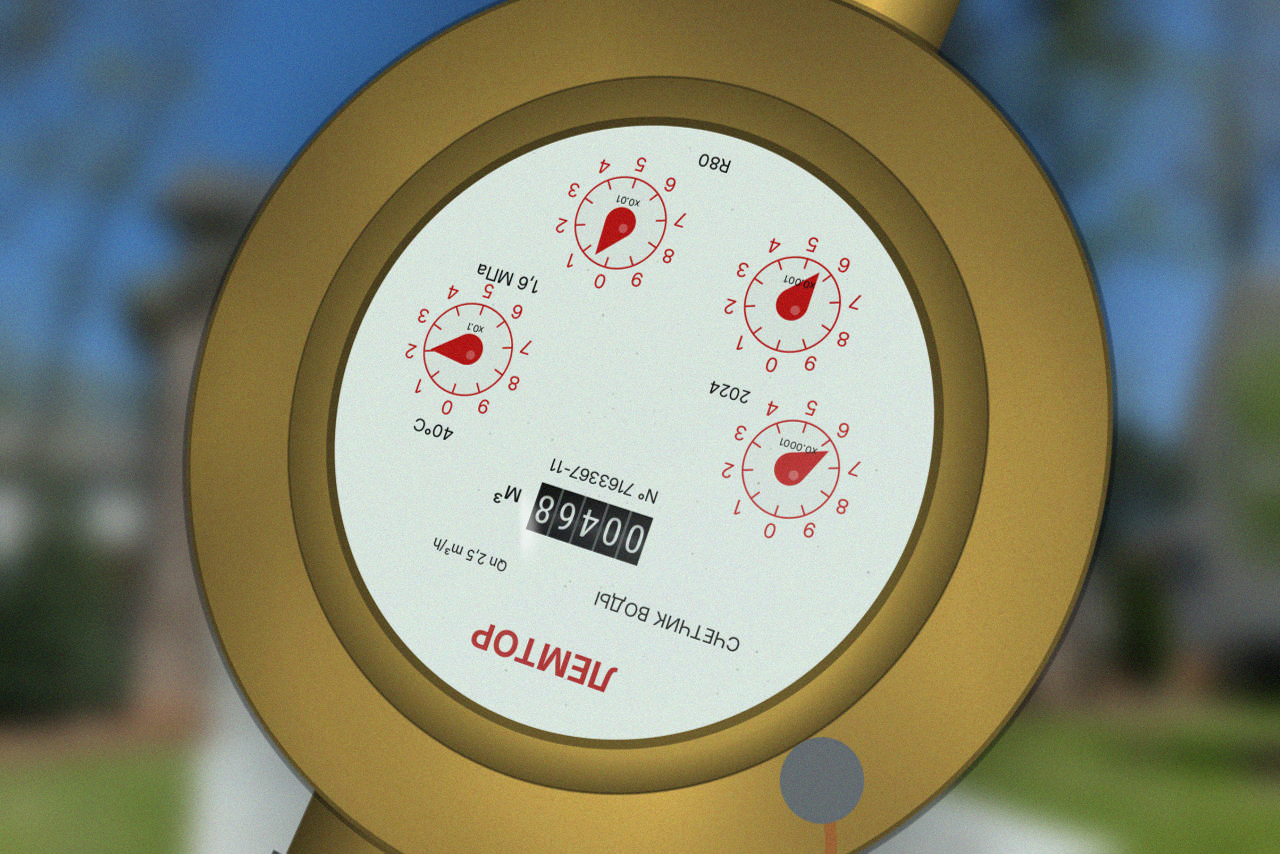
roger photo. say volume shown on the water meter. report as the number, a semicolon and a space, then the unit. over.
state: 468.2056; m³
